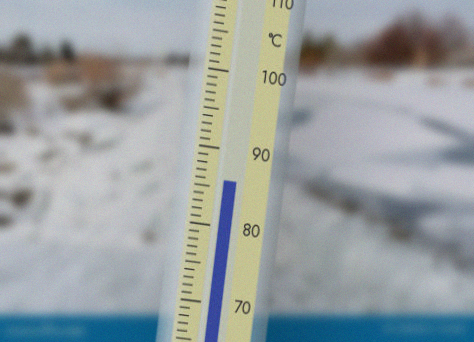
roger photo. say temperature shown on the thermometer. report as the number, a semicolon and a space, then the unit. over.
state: 86; °C
